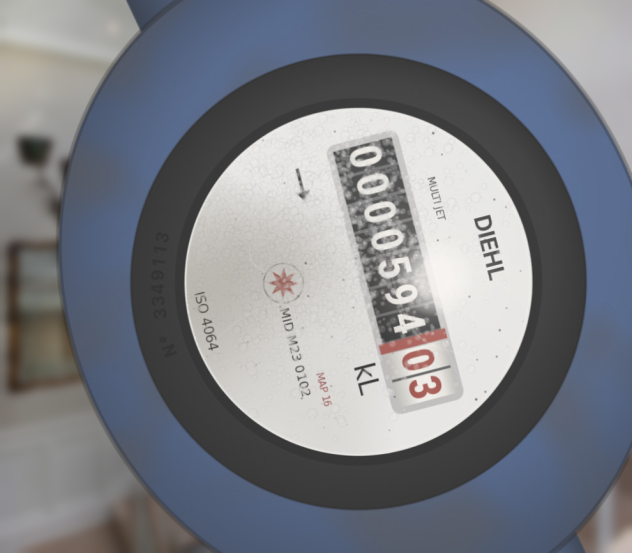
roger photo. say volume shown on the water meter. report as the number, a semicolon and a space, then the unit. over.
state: 594.03; kL
